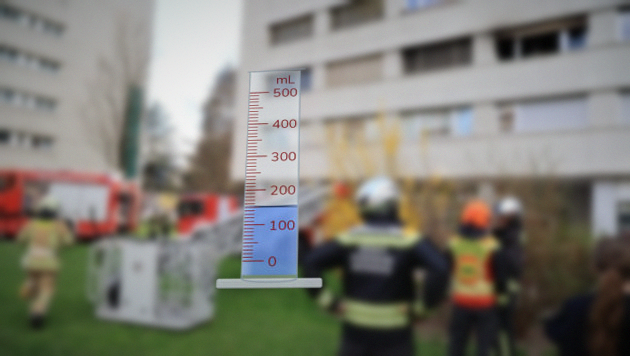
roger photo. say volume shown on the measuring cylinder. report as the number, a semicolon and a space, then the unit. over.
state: 150; mL
